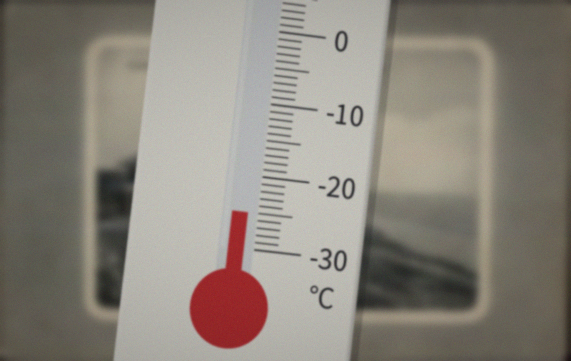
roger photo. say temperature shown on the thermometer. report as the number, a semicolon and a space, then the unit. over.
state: -25; °C
